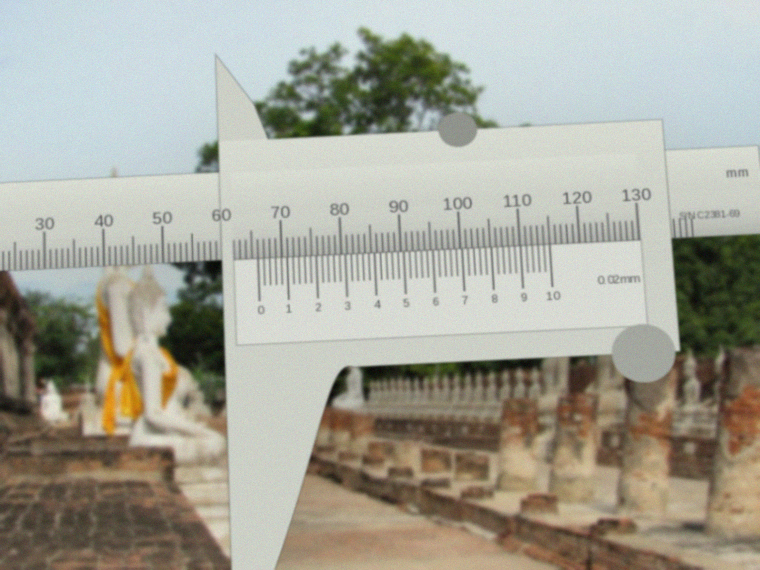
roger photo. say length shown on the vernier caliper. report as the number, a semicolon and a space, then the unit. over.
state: 66.0; mm
